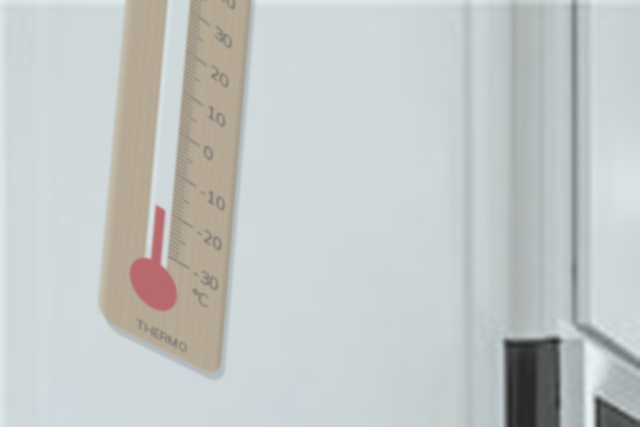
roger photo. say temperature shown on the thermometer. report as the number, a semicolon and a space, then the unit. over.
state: -20; °C
